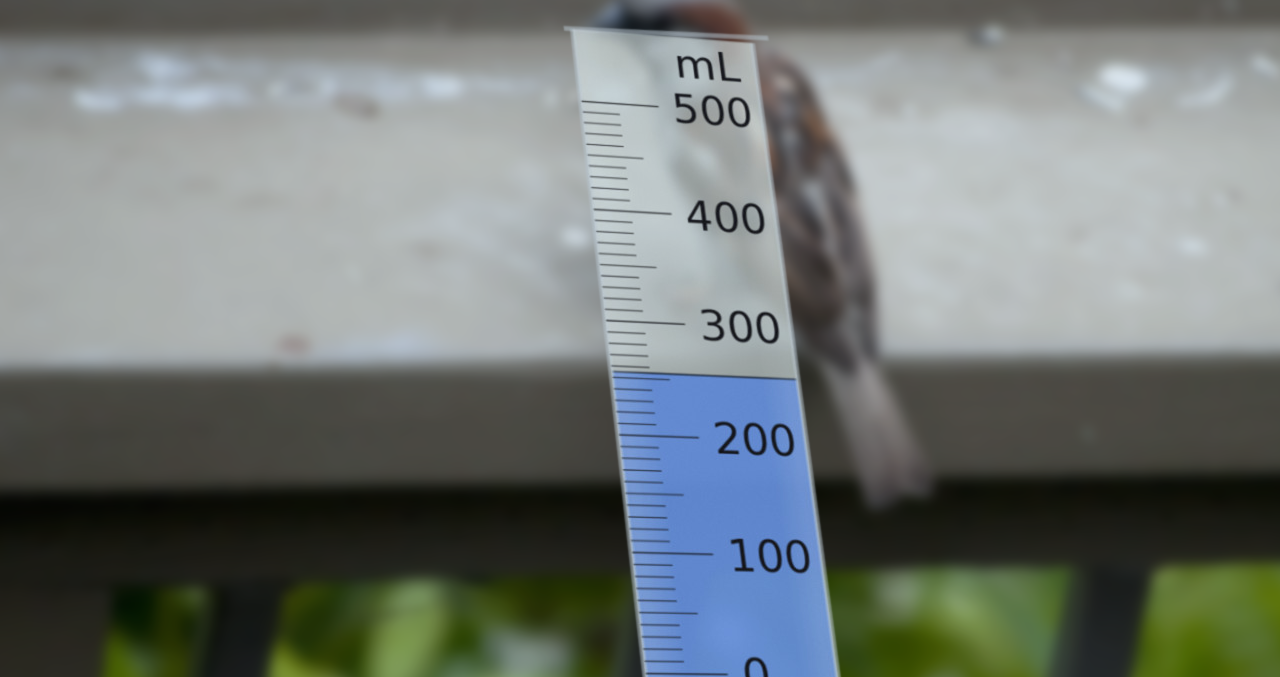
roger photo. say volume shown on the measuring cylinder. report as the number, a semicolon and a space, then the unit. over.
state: 255; mL
